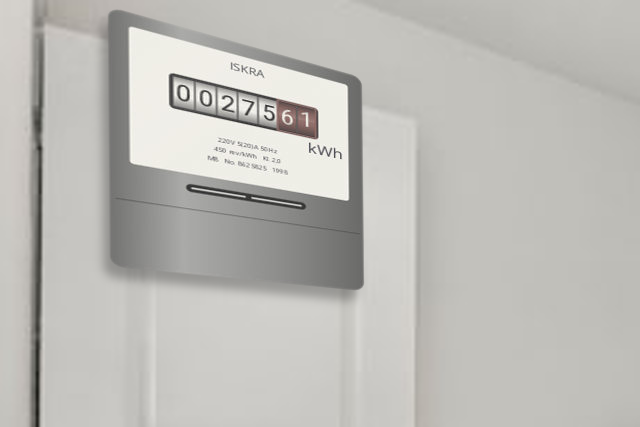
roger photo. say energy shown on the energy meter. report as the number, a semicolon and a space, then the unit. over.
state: 275.61; kWh
